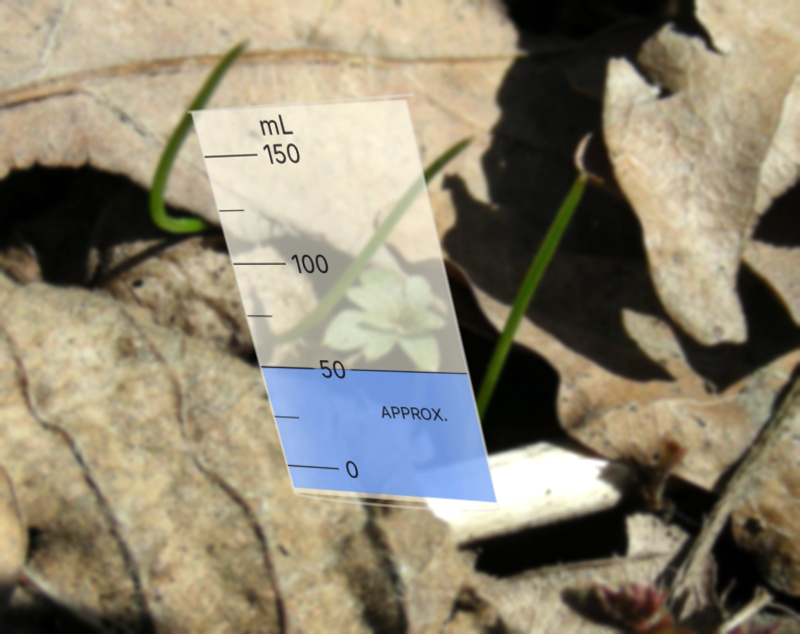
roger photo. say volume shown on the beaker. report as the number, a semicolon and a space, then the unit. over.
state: 50; mL
